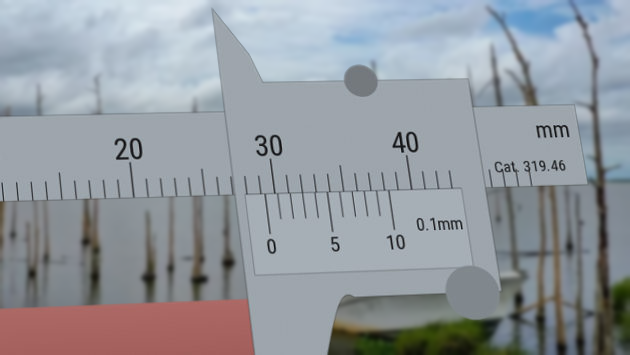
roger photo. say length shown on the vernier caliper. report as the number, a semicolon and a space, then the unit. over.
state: 29.3; mm
